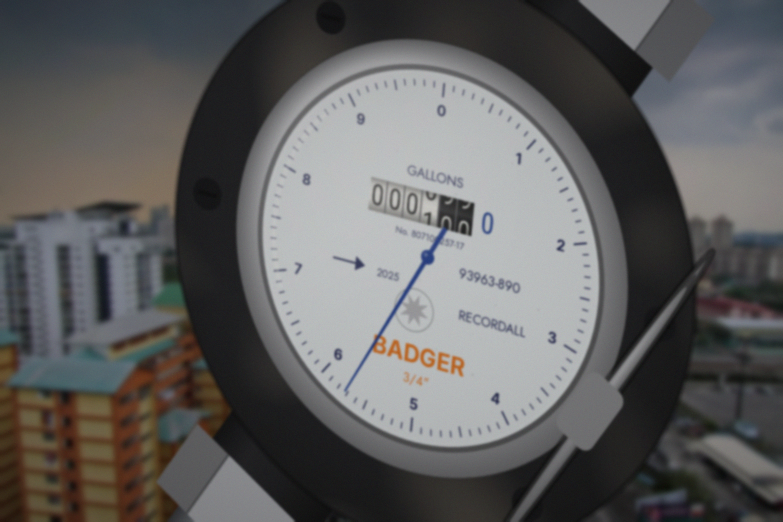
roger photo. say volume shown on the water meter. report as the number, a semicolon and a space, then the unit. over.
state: 995.7; gal
